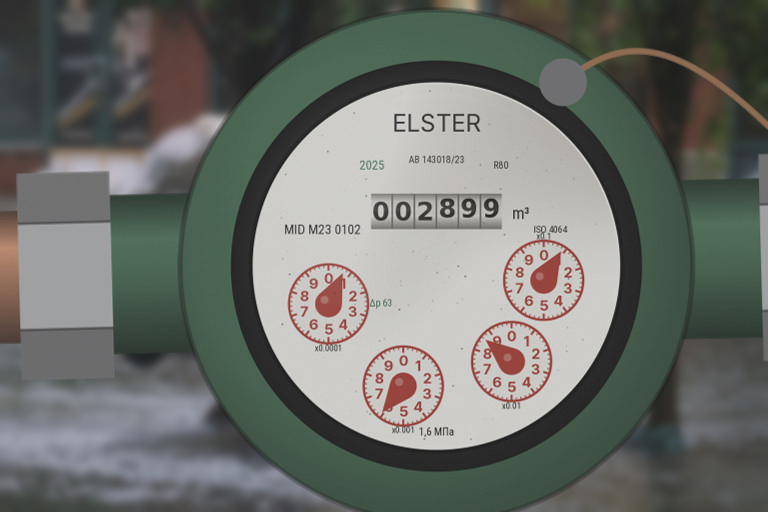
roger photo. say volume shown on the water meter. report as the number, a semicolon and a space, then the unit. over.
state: 2899.0860; m³
